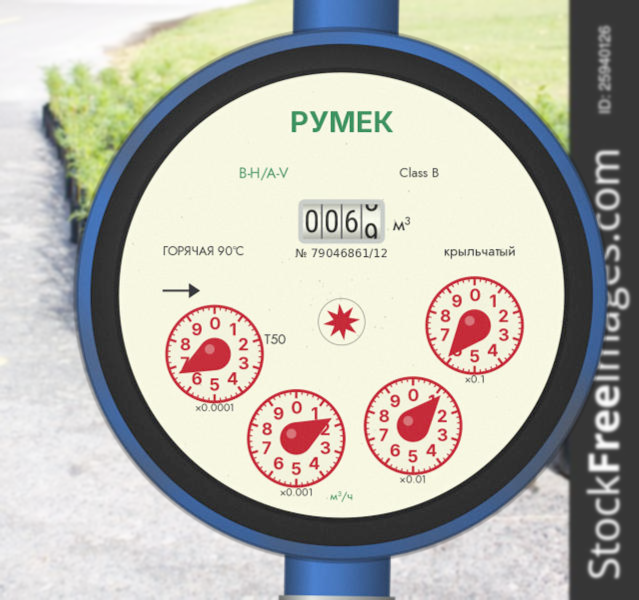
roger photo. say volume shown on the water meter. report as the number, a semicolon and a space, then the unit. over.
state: 68.6116; m³
